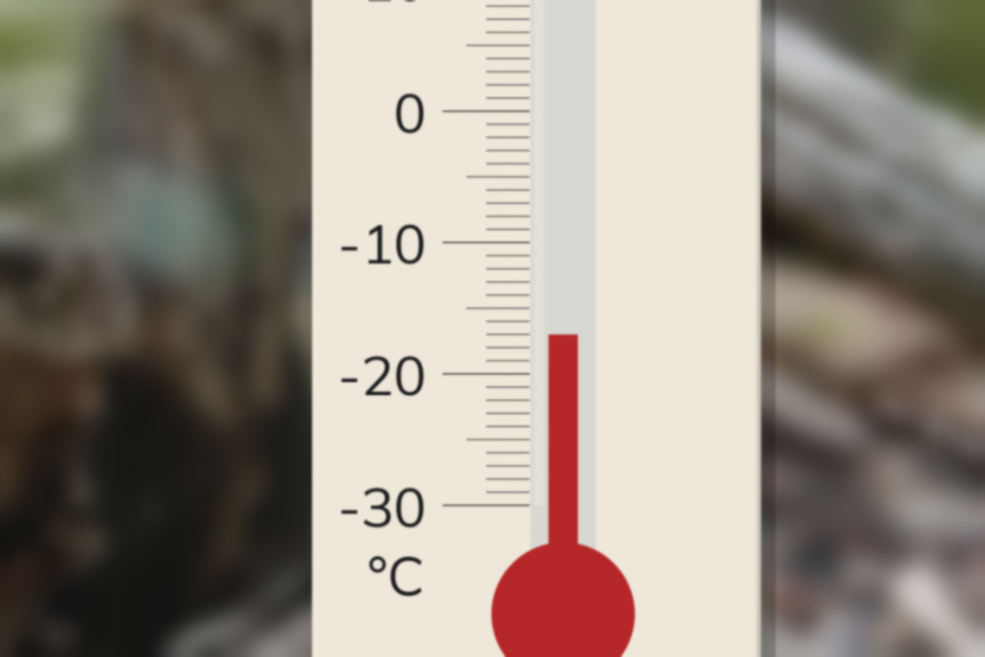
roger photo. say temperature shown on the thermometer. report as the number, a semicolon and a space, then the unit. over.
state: -17; °C
